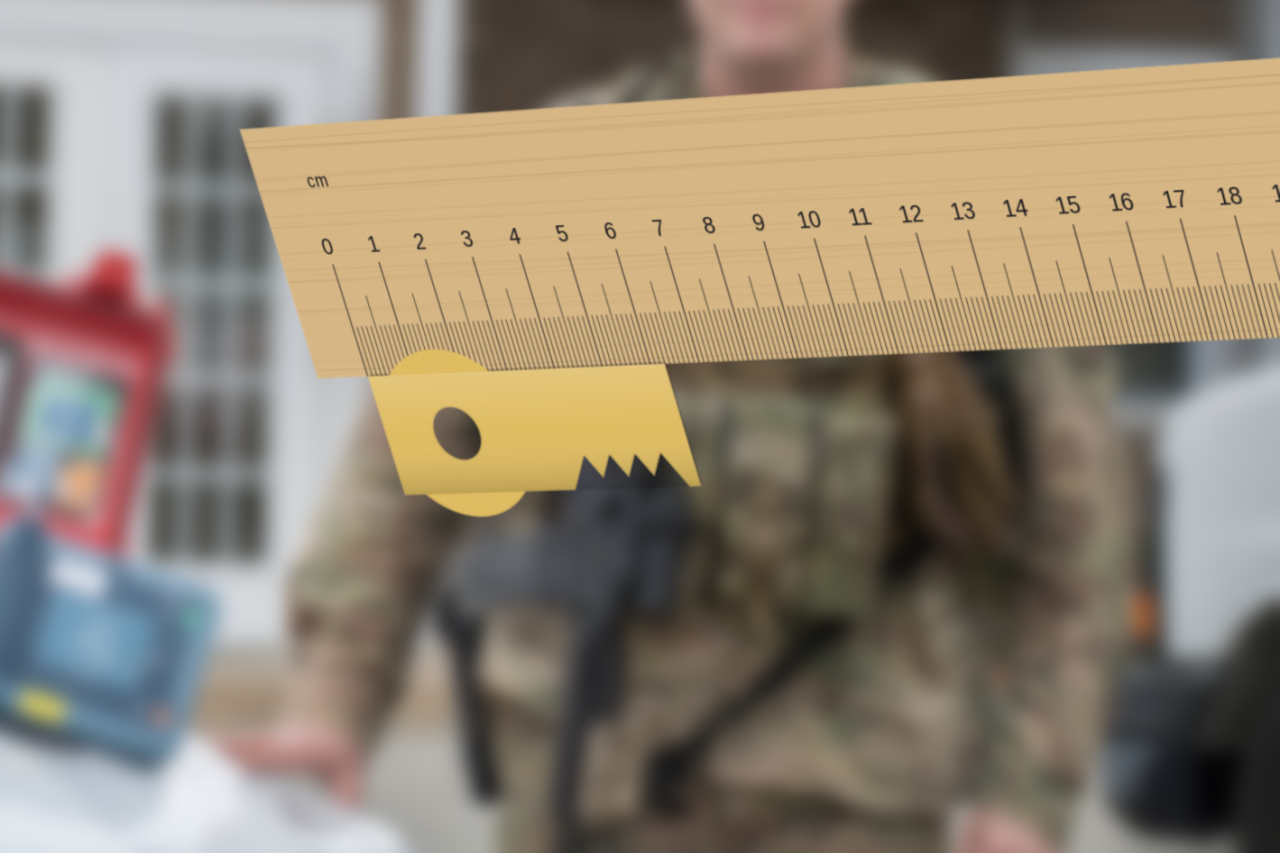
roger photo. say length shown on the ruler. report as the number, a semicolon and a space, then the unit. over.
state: 6.3; cm
